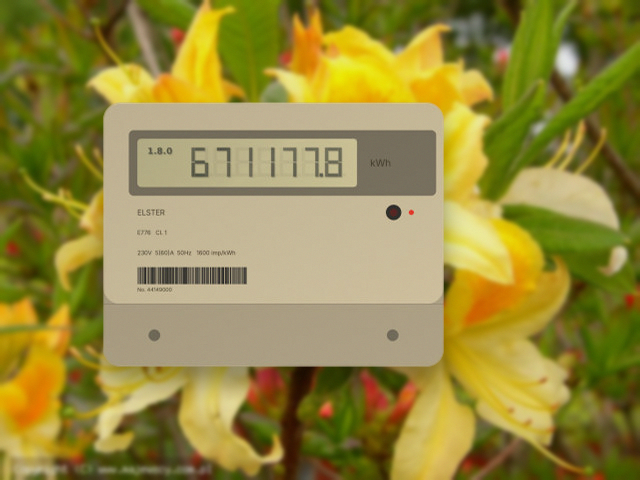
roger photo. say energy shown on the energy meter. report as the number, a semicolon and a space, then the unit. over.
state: 671177.8; kWh
